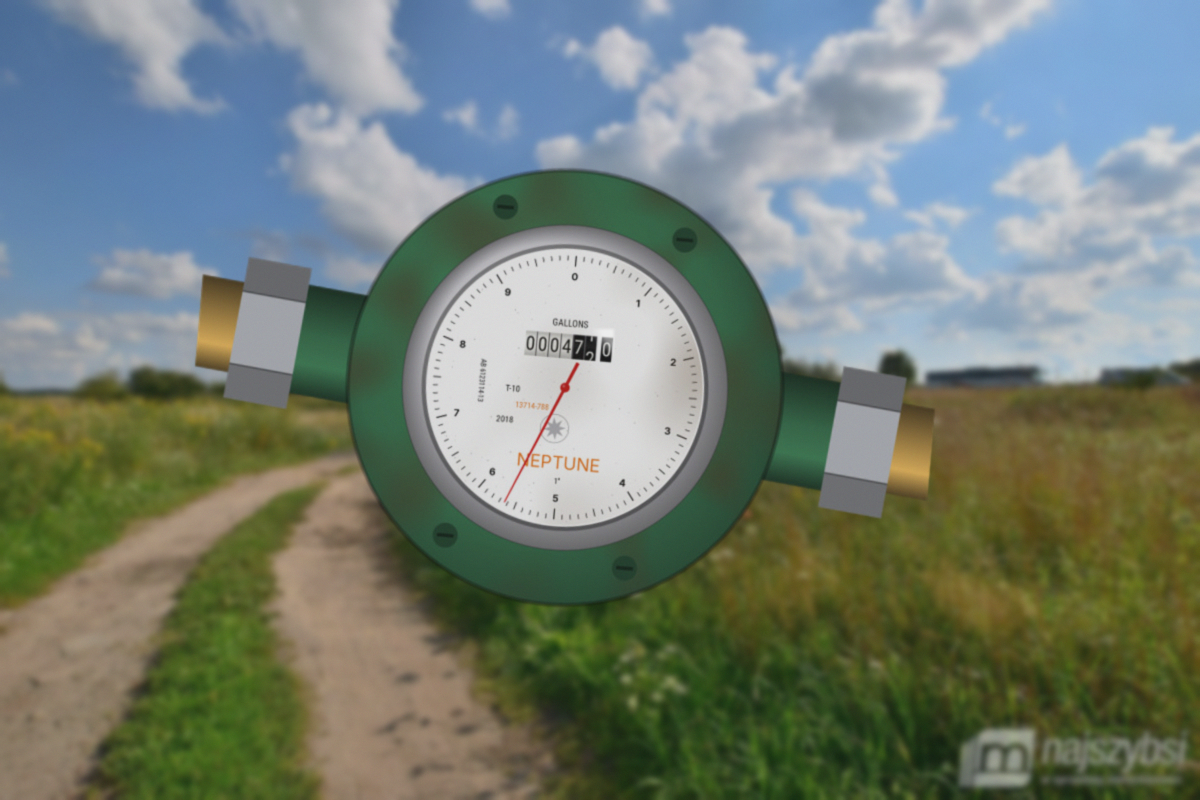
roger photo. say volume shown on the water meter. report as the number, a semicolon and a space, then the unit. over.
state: 4715.6; gal
